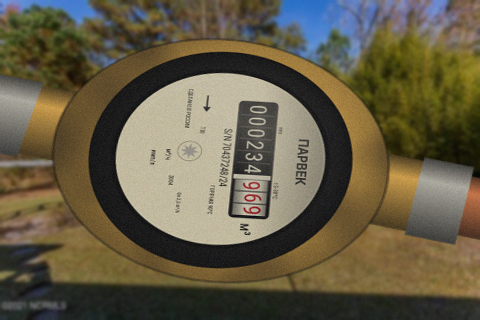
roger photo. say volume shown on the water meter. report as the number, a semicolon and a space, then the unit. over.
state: 234.969; m³
